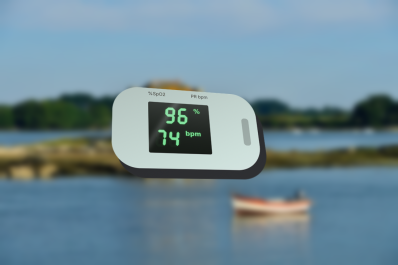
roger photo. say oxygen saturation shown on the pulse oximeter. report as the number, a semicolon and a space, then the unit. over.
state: 96; %
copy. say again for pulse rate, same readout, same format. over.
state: 74; bpm
